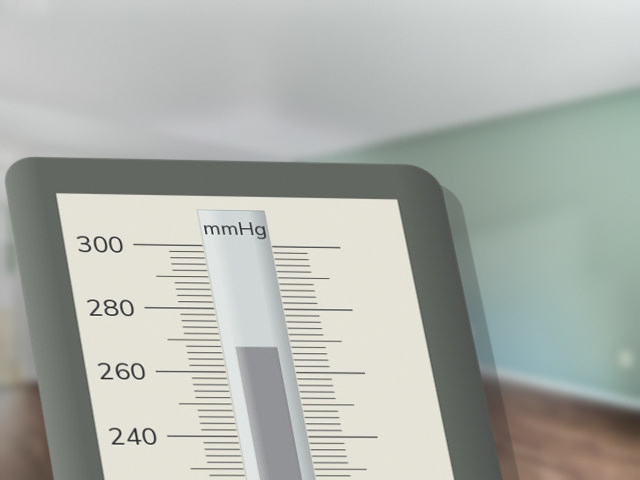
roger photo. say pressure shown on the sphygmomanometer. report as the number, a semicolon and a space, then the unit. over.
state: 268; mmHg
